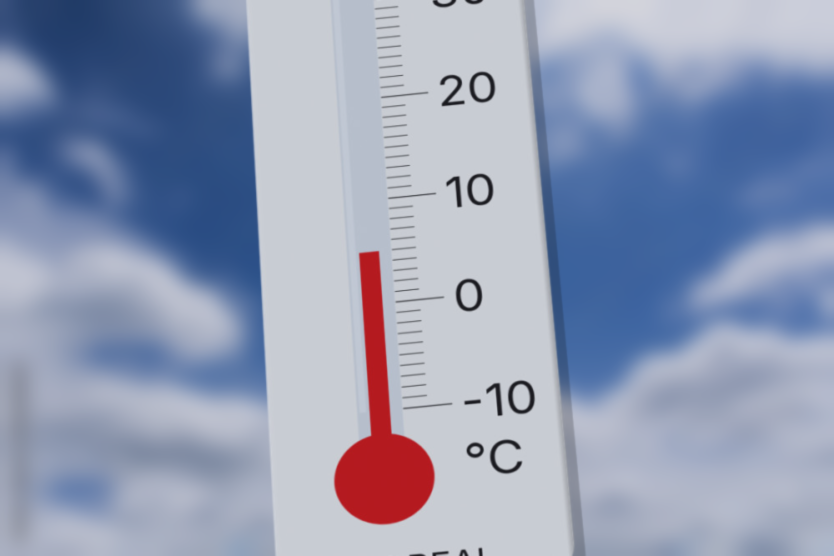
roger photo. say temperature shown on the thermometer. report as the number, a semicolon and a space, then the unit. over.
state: 5; °C
